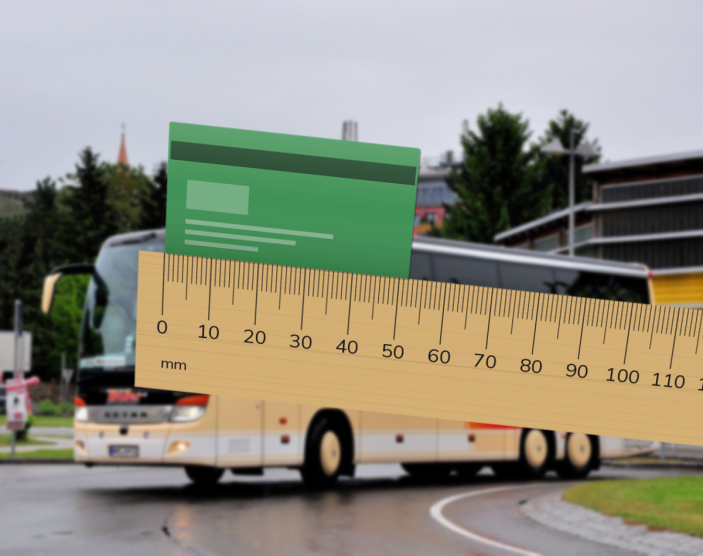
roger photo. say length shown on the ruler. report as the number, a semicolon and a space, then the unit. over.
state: 52; mm
